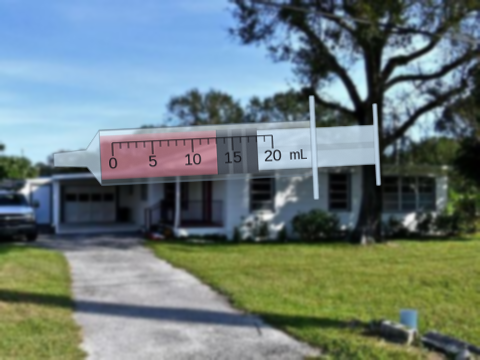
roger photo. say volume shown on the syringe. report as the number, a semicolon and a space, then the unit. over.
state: 13; mL
